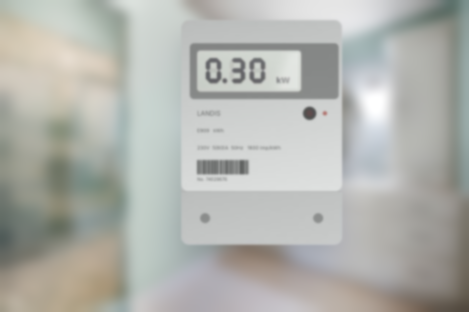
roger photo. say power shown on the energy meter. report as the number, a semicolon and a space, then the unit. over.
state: 0.30; kW
